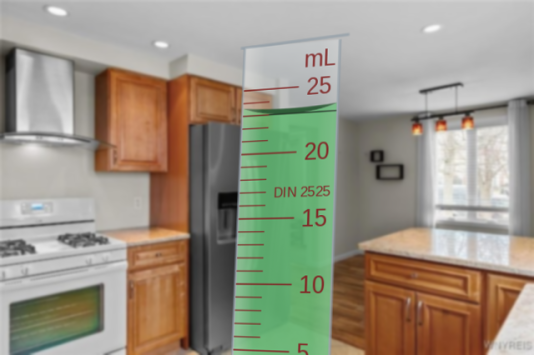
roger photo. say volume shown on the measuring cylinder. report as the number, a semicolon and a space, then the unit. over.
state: 23; mL
